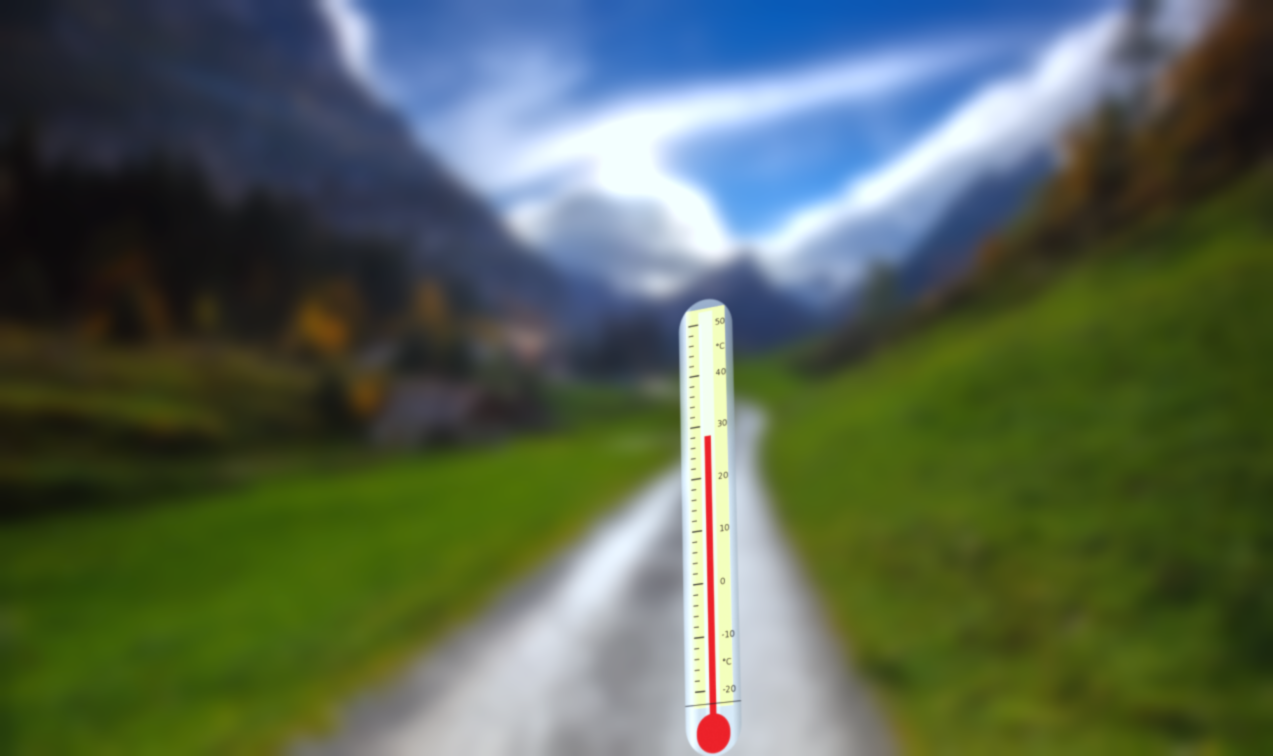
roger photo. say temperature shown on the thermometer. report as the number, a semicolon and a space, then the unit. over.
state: 28; °C
